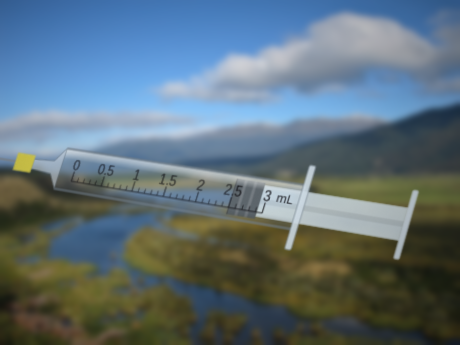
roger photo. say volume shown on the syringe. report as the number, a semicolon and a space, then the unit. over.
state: 2.5; mL
